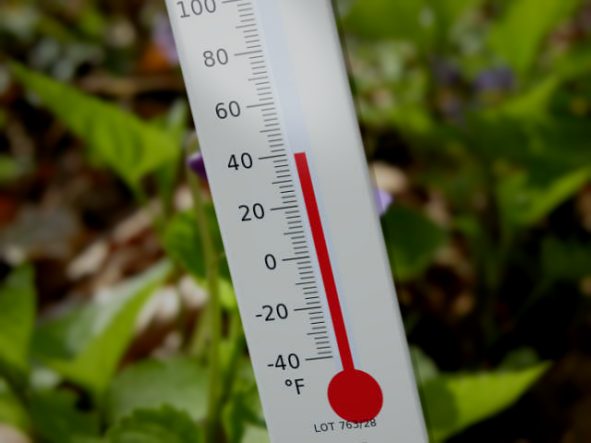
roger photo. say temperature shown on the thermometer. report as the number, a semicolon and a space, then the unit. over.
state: 40; °F
